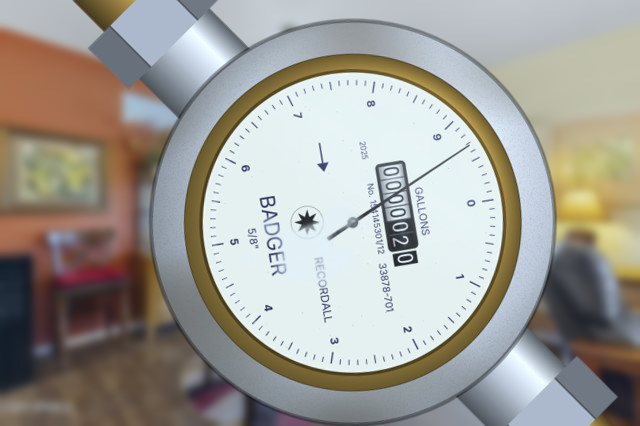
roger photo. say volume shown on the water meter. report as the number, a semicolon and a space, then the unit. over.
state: 19.3; gal
